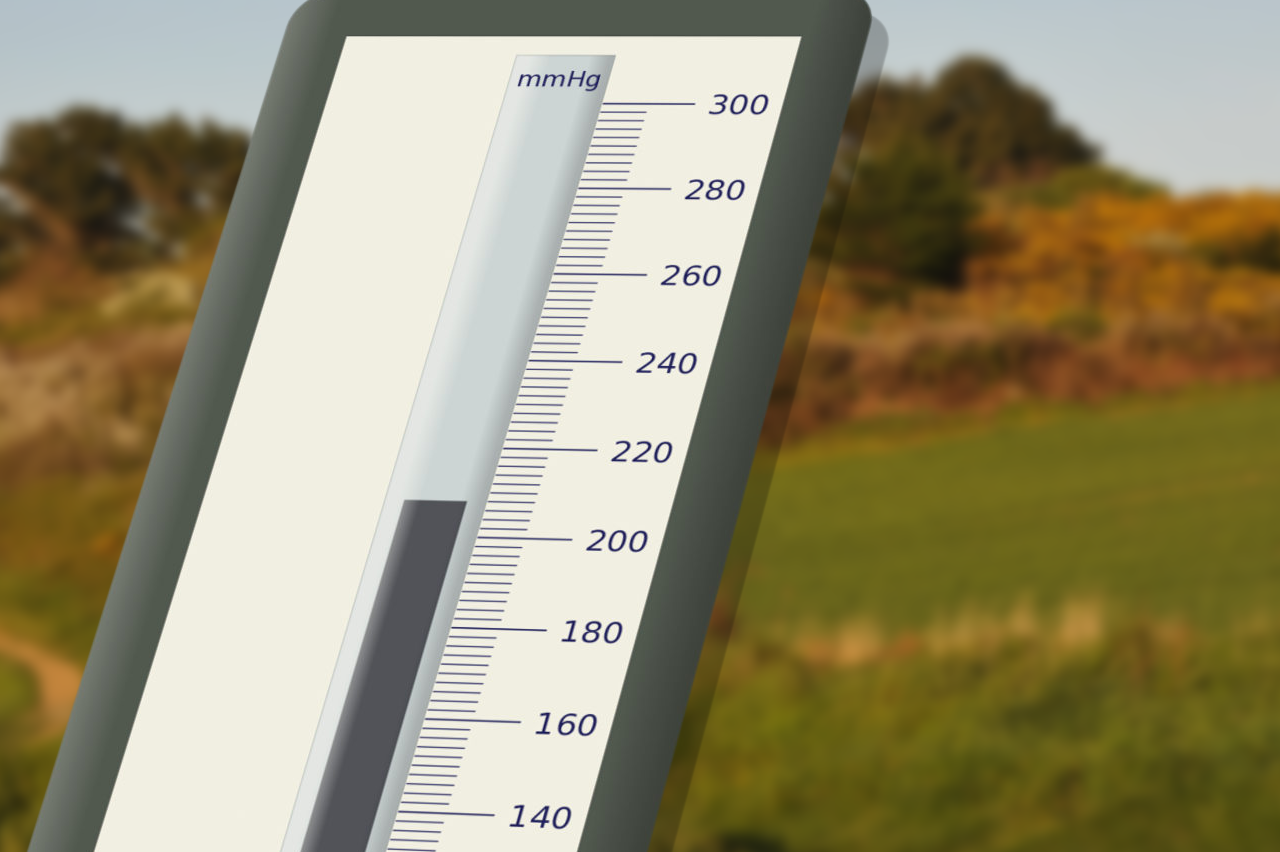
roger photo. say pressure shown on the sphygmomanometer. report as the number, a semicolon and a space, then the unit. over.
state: 208; mmHg
